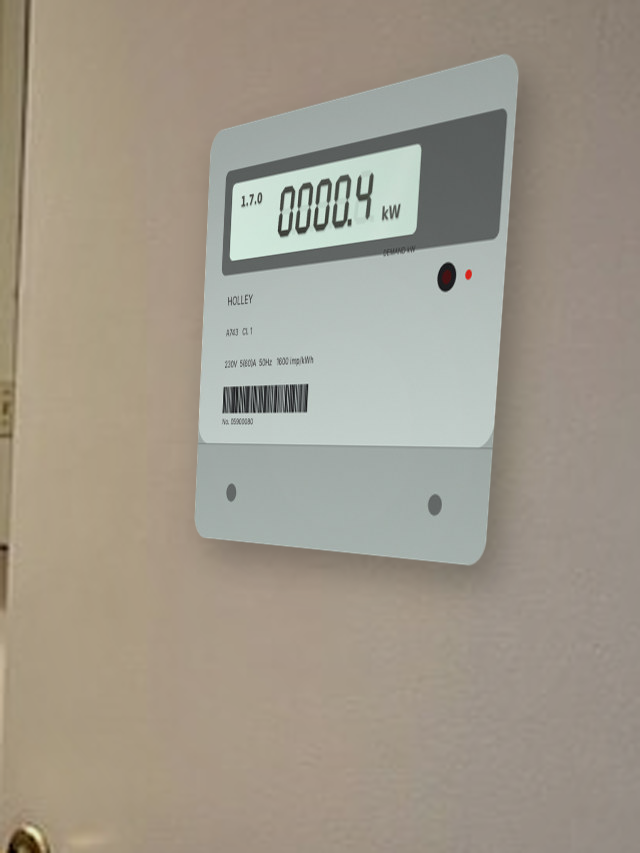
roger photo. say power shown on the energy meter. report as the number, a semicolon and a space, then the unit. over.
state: 0.4; kW
